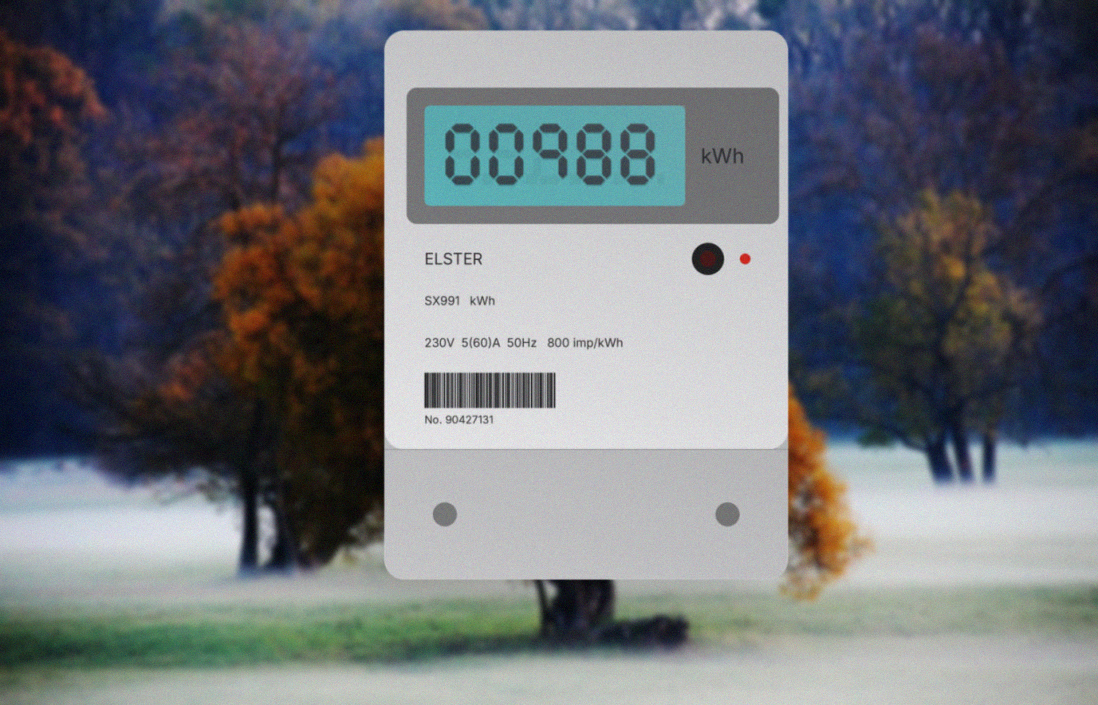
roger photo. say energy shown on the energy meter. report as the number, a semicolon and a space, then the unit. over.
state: 988; kWh
